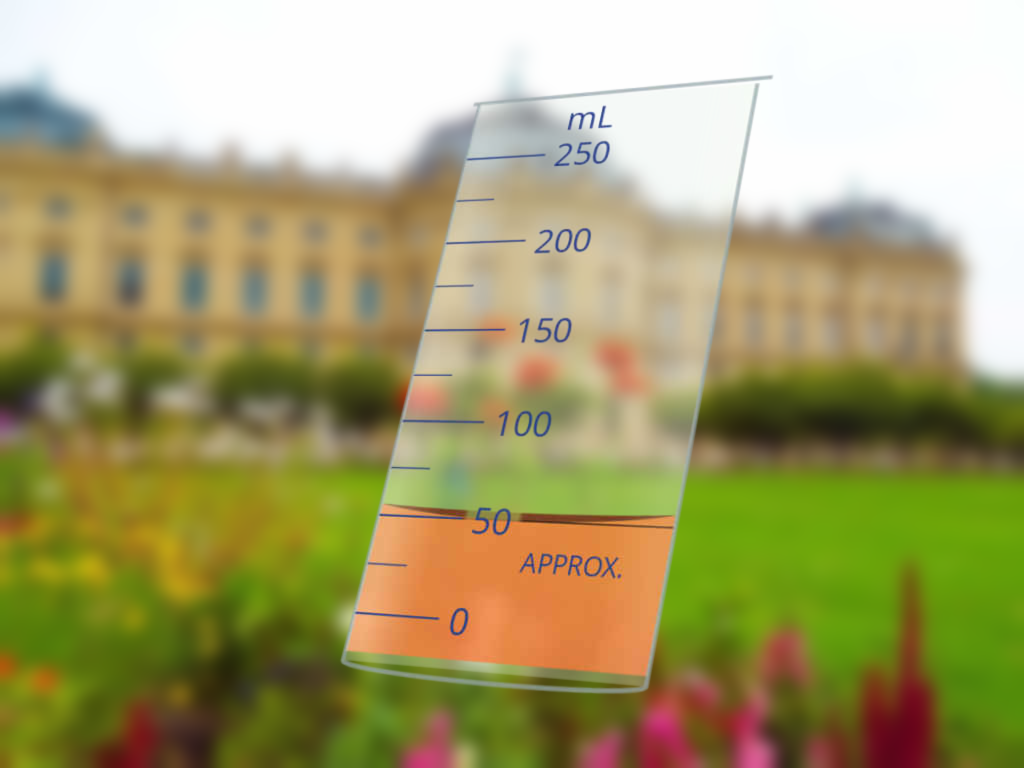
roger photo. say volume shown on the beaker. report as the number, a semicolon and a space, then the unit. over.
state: 50; mL
